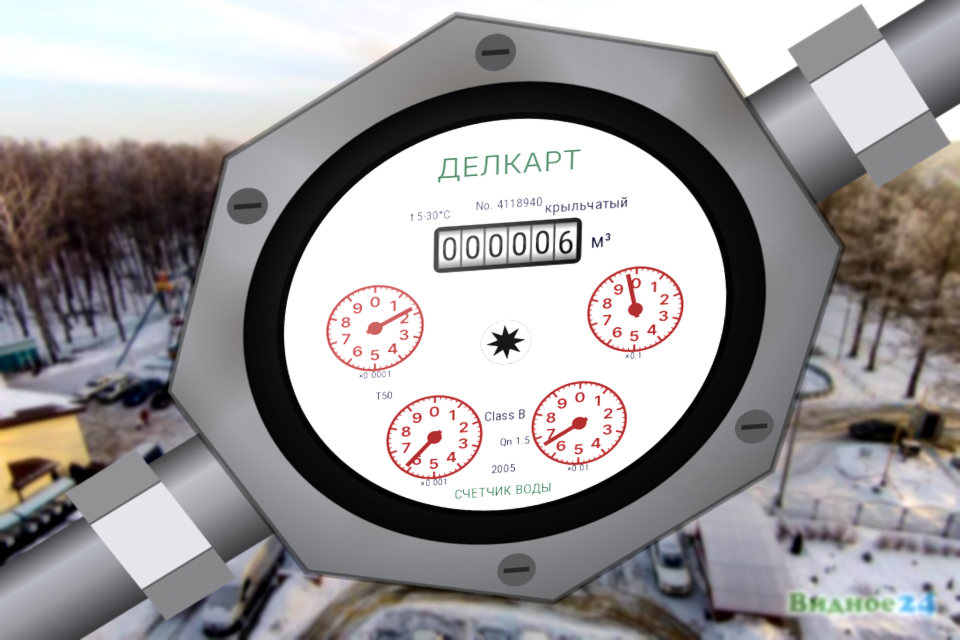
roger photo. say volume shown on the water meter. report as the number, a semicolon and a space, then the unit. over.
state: 5.9661; m³
